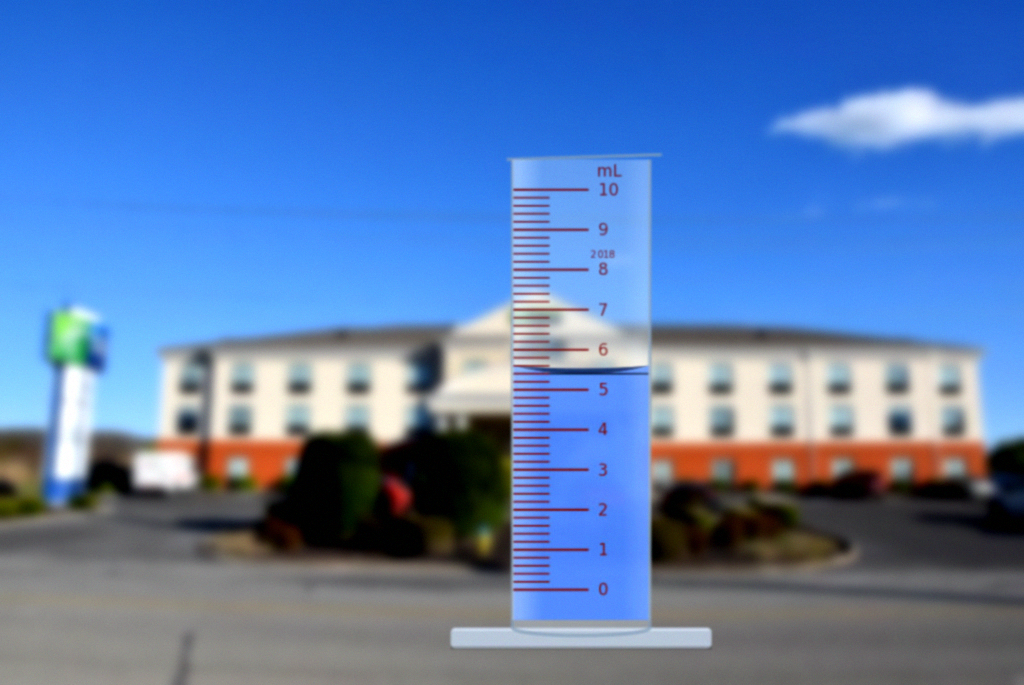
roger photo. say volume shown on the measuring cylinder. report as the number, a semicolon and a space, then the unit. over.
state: 5.4; mL
